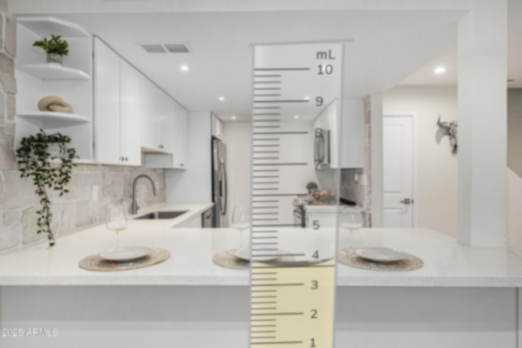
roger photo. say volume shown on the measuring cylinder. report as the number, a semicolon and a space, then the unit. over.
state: 3.6; mL
